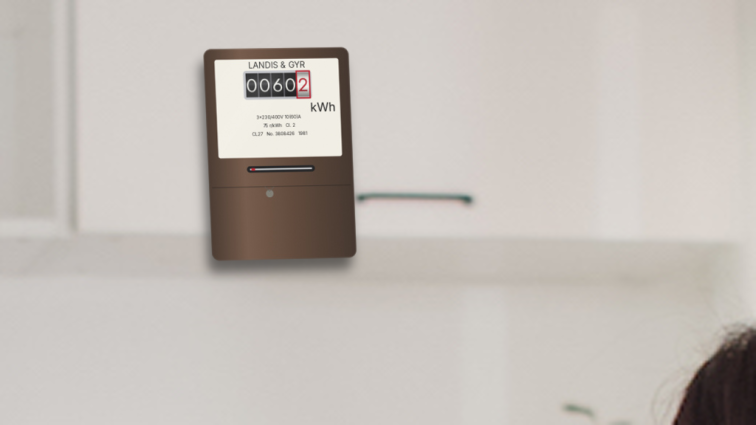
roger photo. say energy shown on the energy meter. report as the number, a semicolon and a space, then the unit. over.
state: 60.2; kWh
